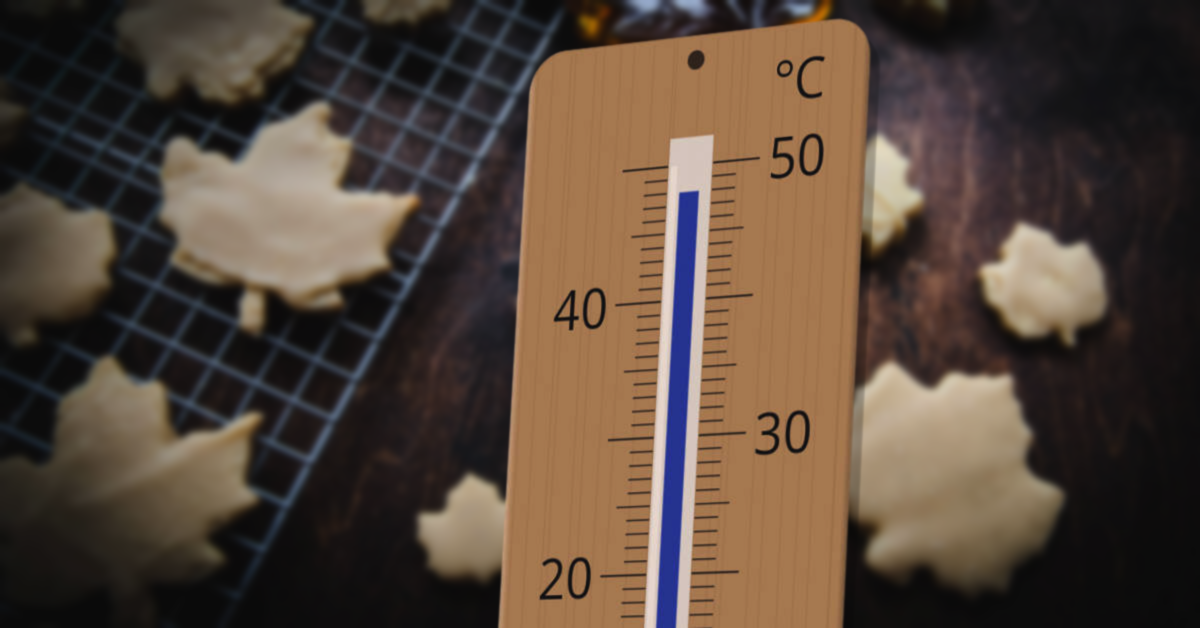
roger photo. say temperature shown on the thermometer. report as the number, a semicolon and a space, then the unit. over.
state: 48; °C
